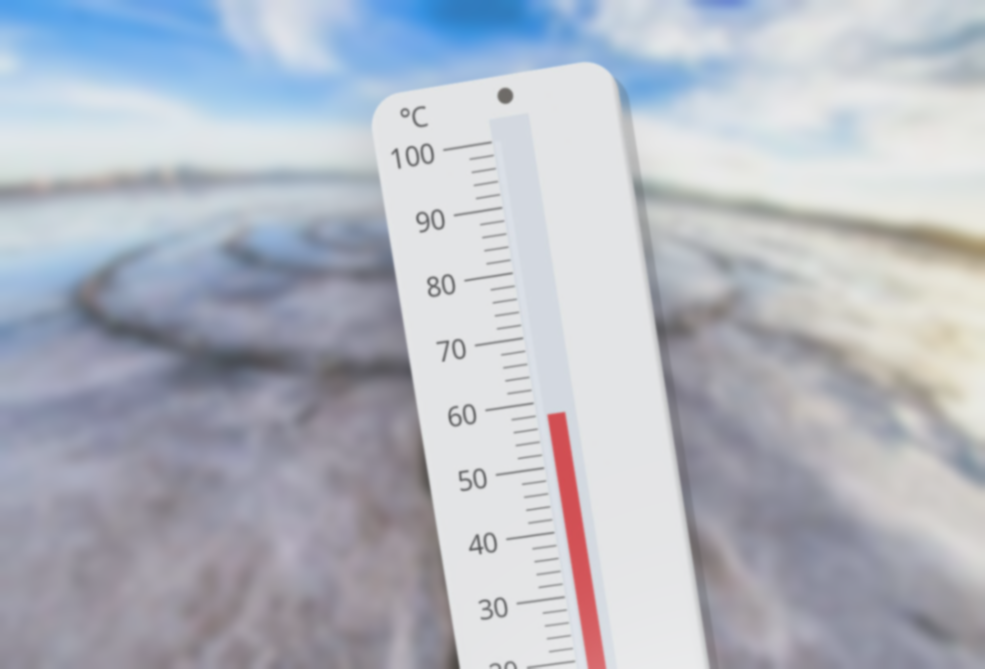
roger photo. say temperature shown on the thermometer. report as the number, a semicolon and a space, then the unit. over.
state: 58; °C
